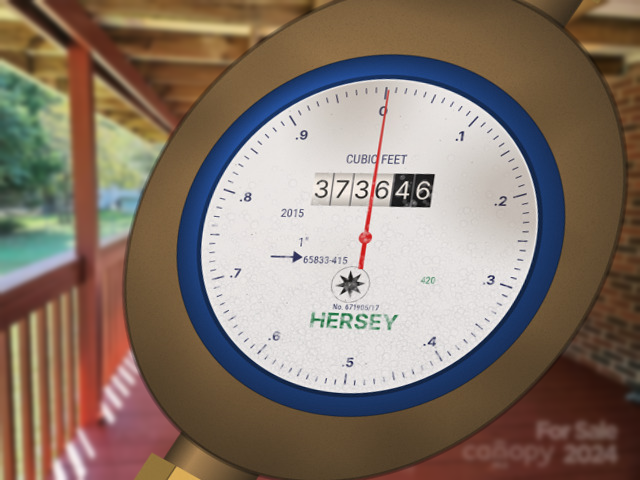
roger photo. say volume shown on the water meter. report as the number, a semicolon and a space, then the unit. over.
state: 373646.00; ft³
